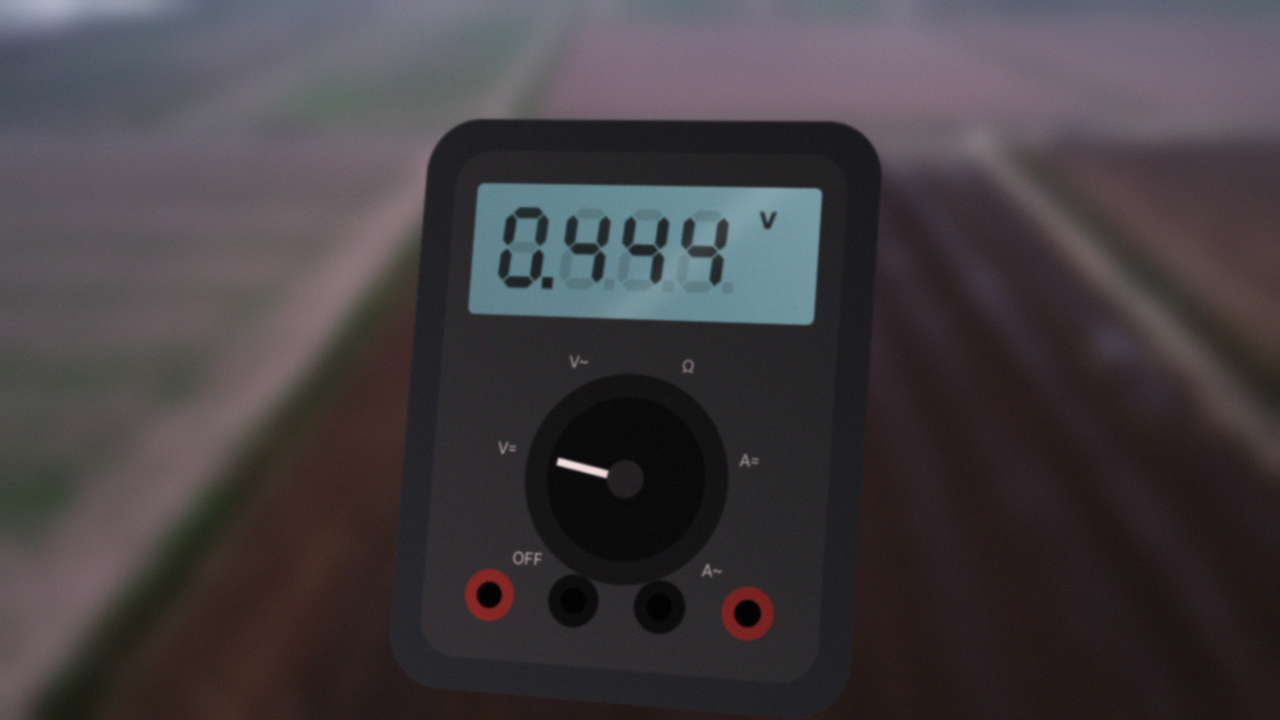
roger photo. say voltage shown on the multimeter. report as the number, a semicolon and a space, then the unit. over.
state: 0.444; V
